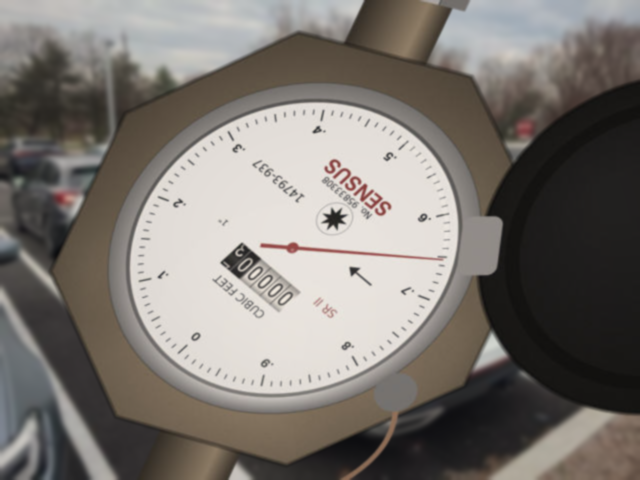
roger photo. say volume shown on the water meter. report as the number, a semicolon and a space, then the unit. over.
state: 2.65; ft³
